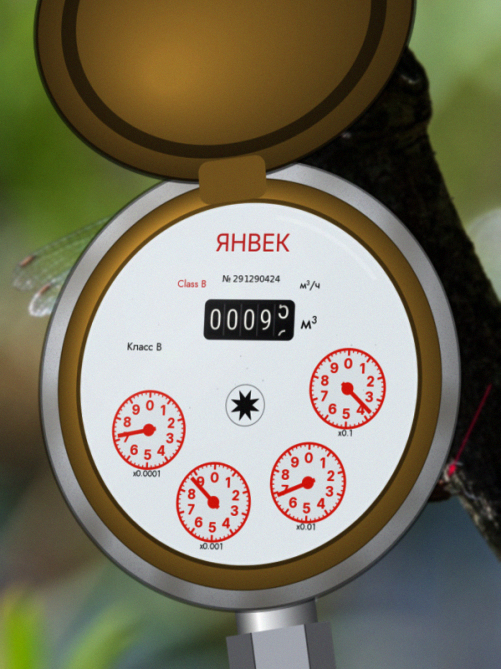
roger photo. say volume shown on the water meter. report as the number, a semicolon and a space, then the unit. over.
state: 95.3687; m³
